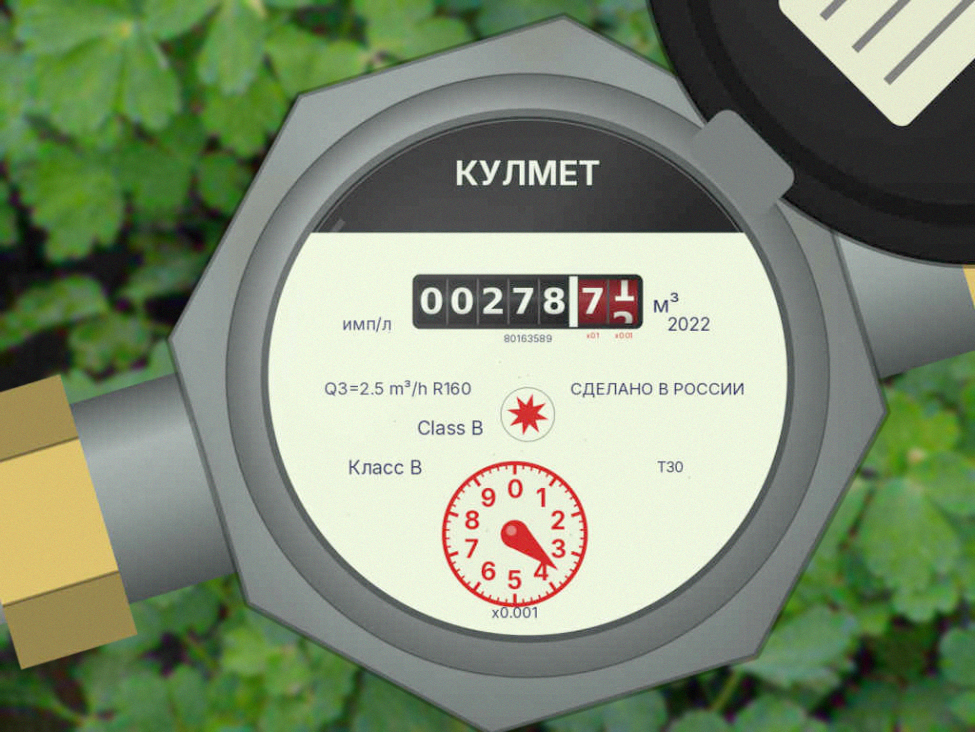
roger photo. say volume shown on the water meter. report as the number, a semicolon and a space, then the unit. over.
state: 278.713; m³
